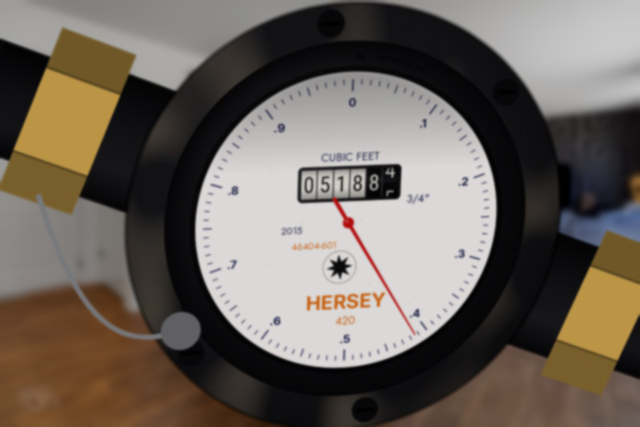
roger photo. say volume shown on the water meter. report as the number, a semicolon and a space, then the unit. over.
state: 51884.41; ft³
